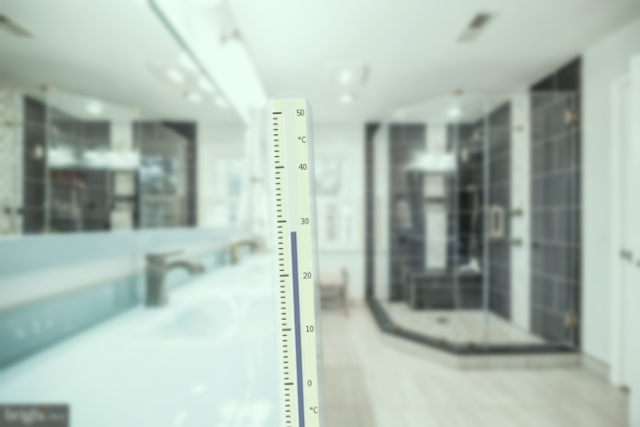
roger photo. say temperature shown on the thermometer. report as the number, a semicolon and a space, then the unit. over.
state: 28; °C
